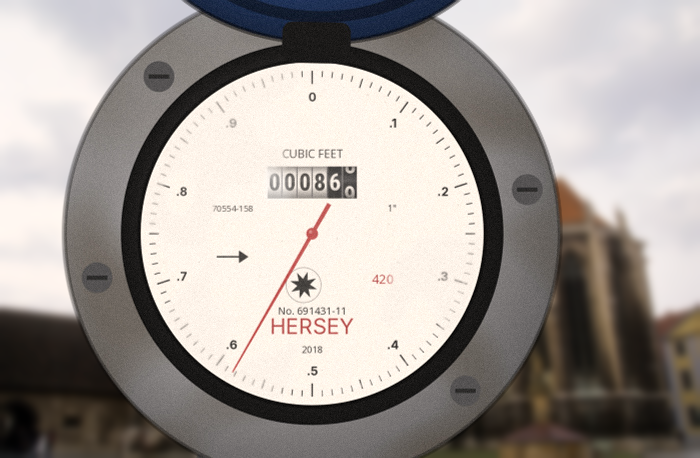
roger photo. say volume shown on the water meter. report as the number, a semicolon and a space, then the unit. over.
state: 868.58; ft³
